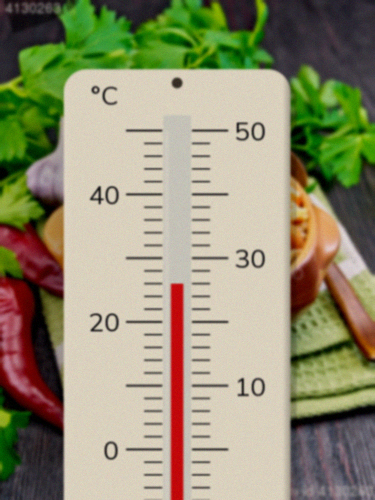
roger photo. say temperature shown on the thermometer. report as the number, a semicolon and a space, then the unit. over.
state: 26; °C
